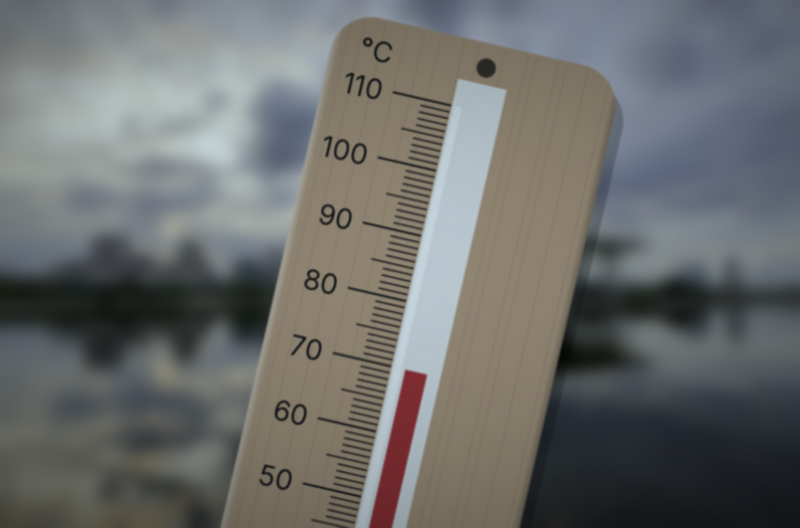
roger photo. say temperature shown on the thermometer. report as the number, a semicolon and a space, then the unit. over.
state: 70; °C
